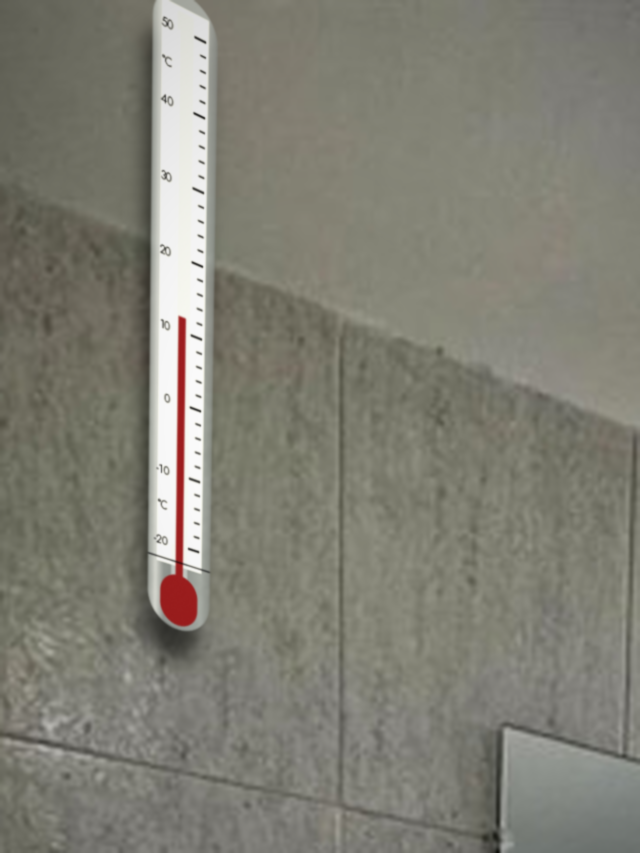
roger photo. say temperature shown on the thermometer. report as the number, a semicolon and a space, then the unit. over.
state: 12; °C
